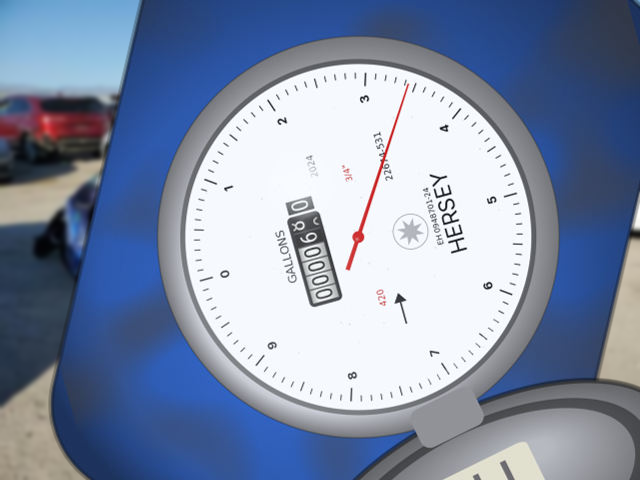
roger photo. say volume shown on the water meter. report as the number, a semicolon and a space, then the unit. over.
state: 683.4; gal
